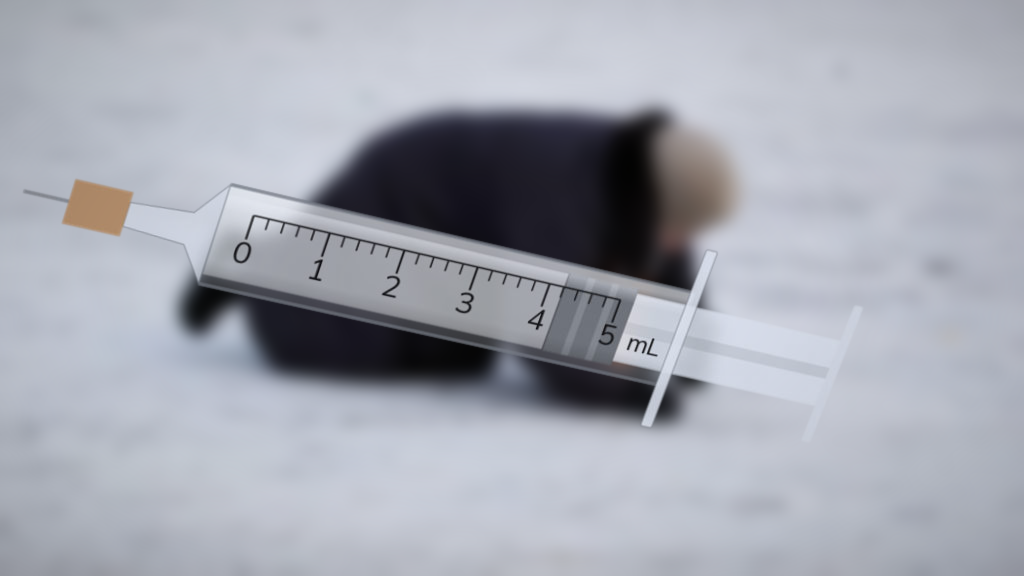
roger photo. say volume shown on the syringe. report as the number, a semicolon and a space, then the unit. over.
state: 4.2; mL
